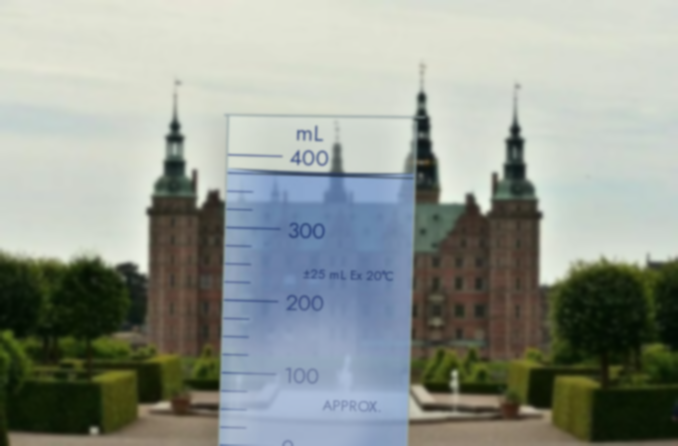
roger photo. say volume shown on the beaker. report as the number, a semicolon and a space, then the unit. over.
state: 375; mL
